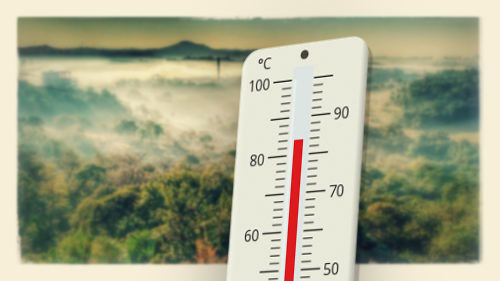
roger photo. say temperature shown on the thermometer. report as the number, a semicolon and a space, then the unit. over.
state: 84; °C
